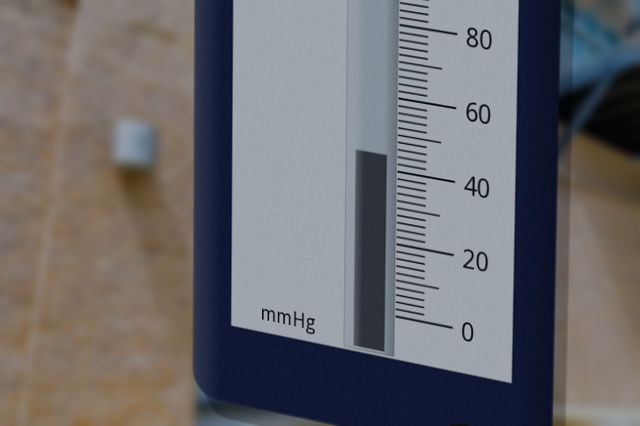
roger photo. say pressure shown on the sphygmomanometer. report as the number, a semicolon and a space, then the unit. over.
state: 44; mmHg
